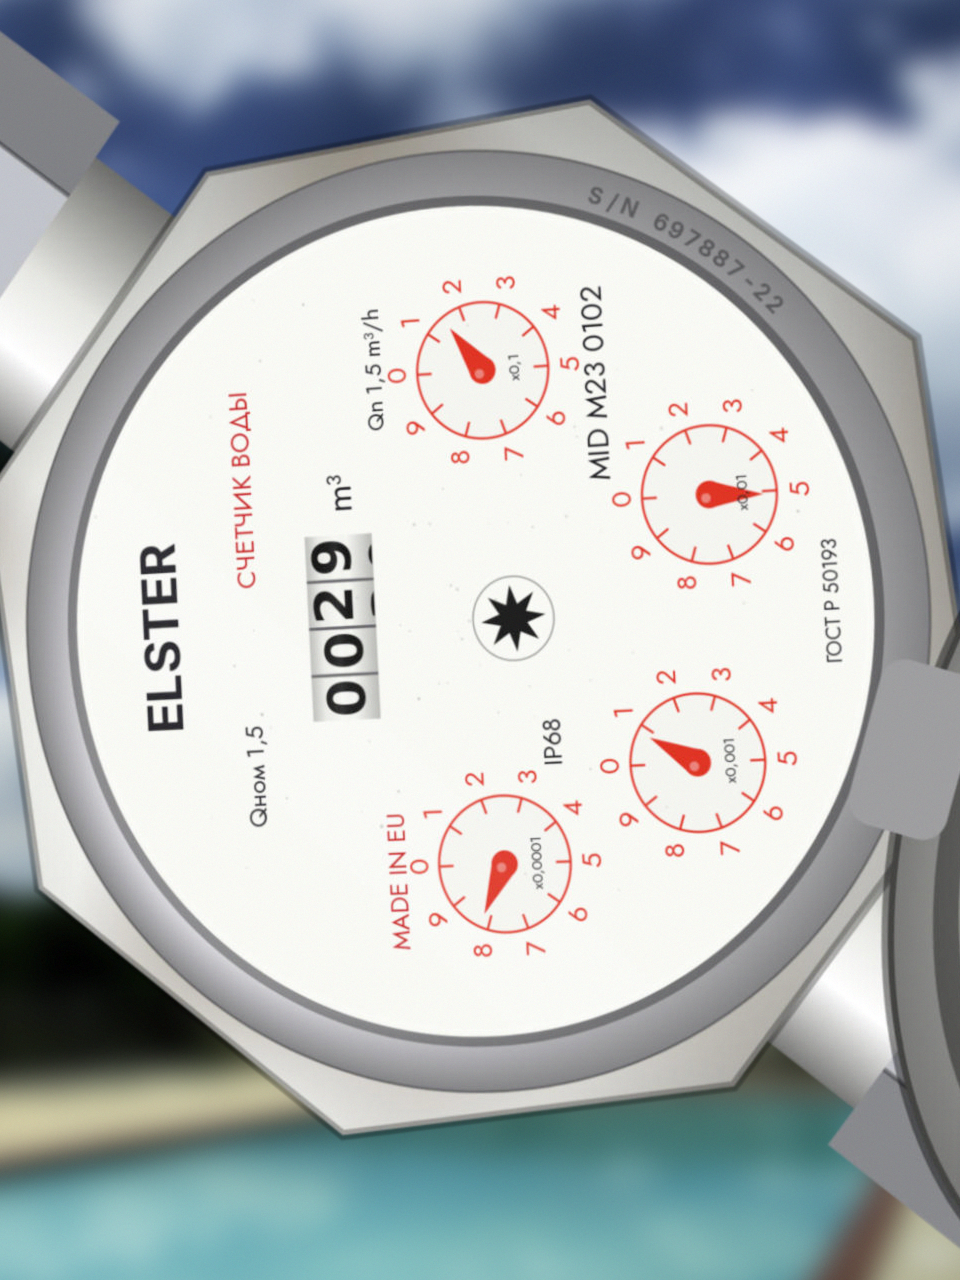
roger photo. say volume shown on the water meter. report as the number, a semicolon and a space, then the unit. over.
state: 29.1508; m³
